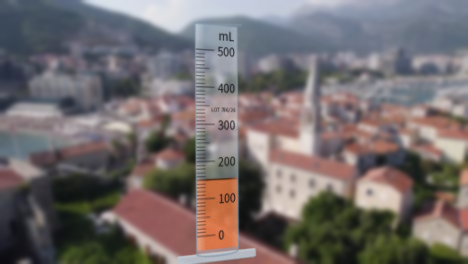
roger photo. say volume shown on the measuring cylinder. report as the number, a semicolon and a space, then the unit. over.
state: 150; mL
